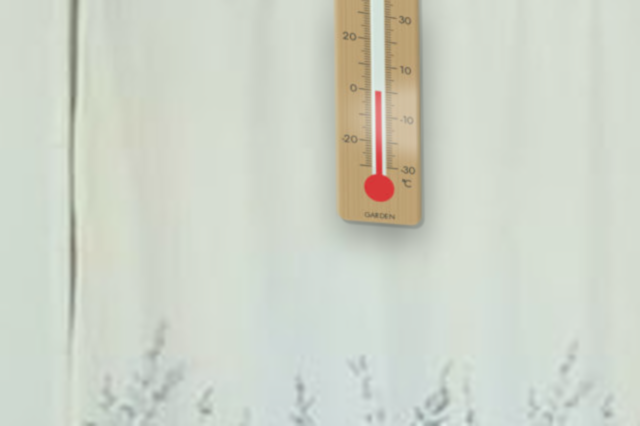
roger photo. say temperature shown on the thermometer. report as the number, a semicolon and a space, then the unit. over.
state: 0; °C
